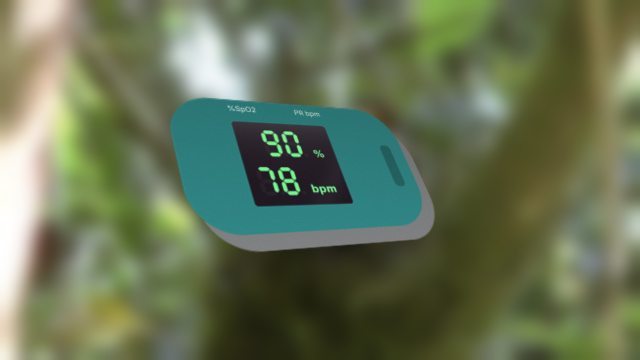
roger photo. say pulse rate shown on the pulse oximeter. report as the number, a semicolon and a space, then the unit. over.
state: 78; bpm
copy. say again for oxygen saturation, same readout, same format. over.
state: 90; %
